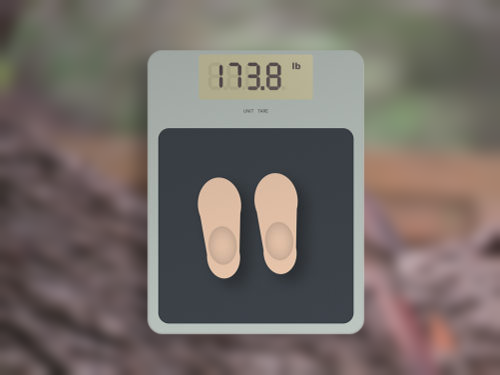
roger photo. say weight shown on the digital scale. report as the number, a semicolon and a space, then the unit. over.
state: 173.8; lb
